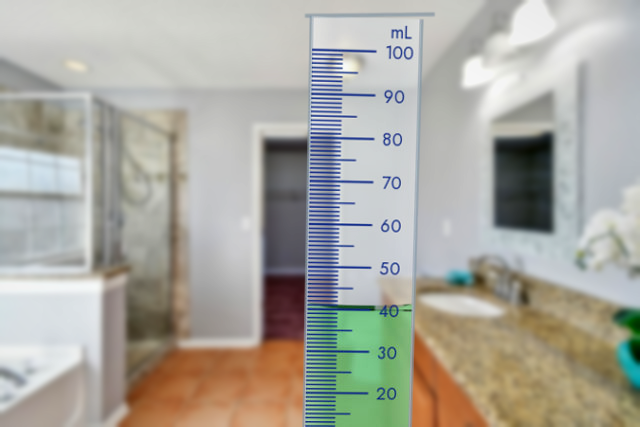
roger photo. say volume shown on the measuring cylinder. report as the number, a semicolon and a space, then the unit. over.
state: 40; mL
